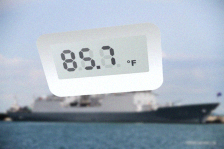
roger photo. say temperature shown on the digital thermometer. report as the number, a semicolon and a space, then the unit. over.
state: 85.7; °F
